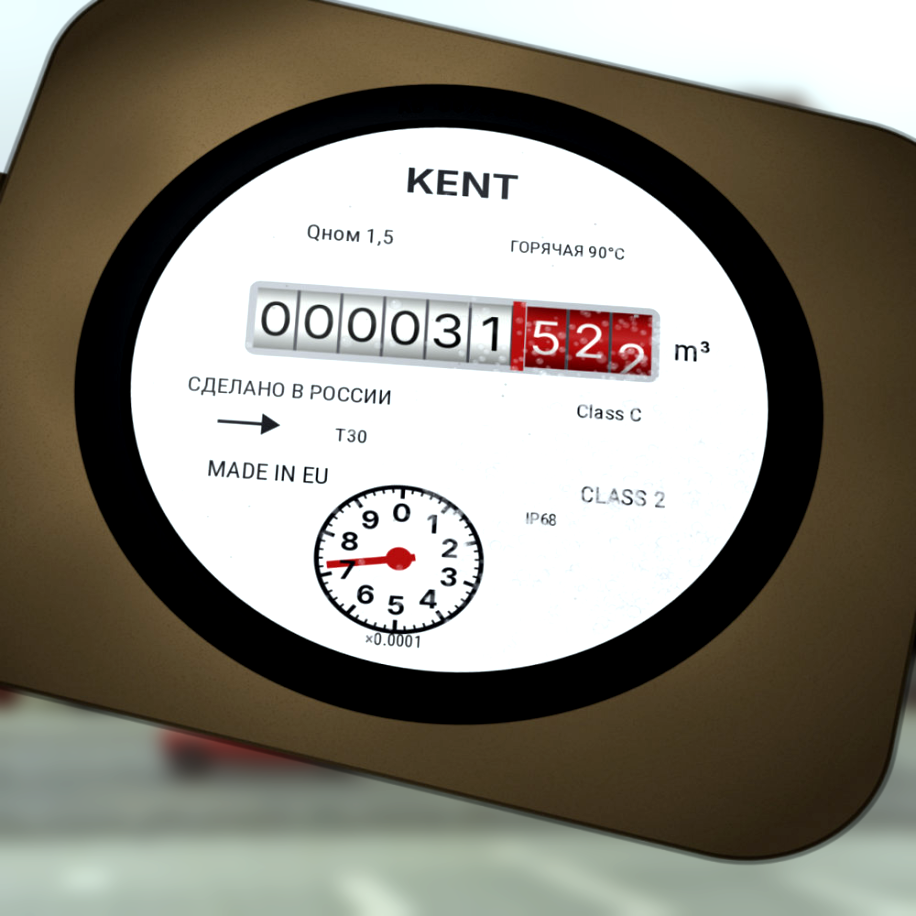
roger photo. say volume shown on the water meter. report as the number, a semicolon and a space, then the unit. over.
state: 31.5217; m³
